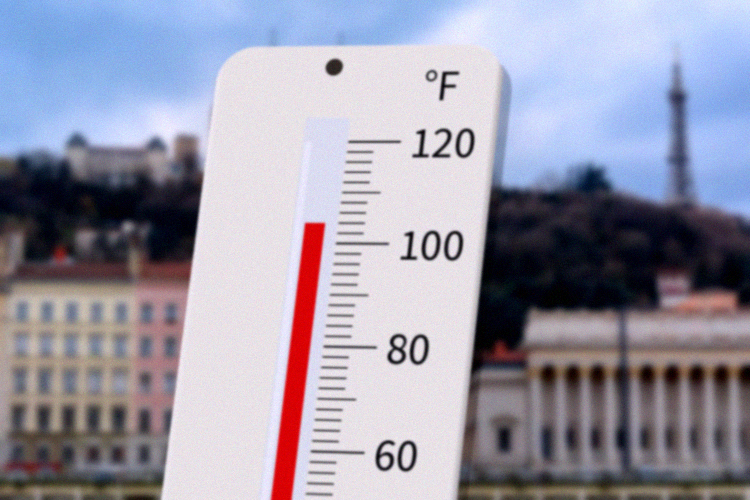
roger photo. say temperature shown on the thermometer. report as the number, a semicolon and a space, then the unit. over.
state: 104; °F
